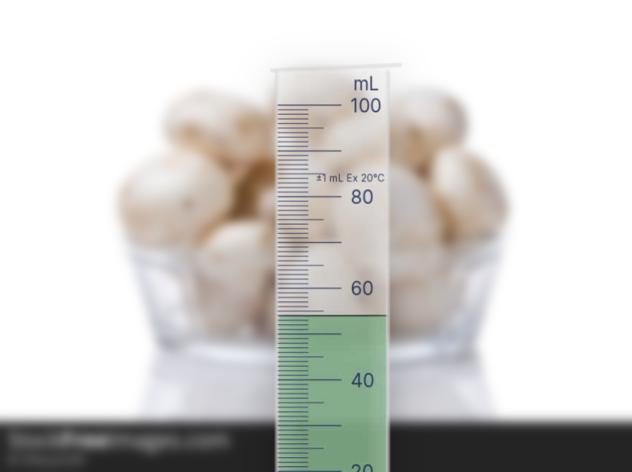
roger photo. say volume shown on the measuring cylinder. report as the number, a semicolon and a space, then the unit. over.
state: 54; mL
